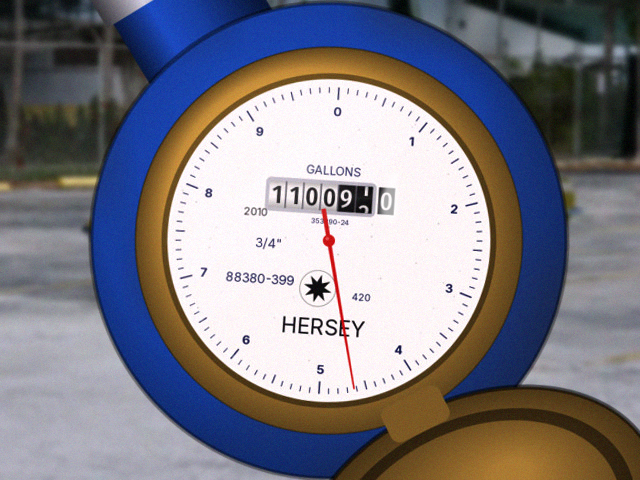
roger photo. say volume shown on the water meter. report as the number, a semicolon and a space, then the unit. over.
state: 1100914.6; gal
